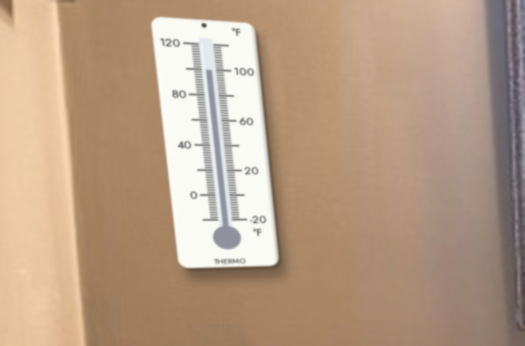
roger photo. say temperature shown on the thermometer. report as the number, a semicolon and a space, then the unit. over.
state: 100; °F
